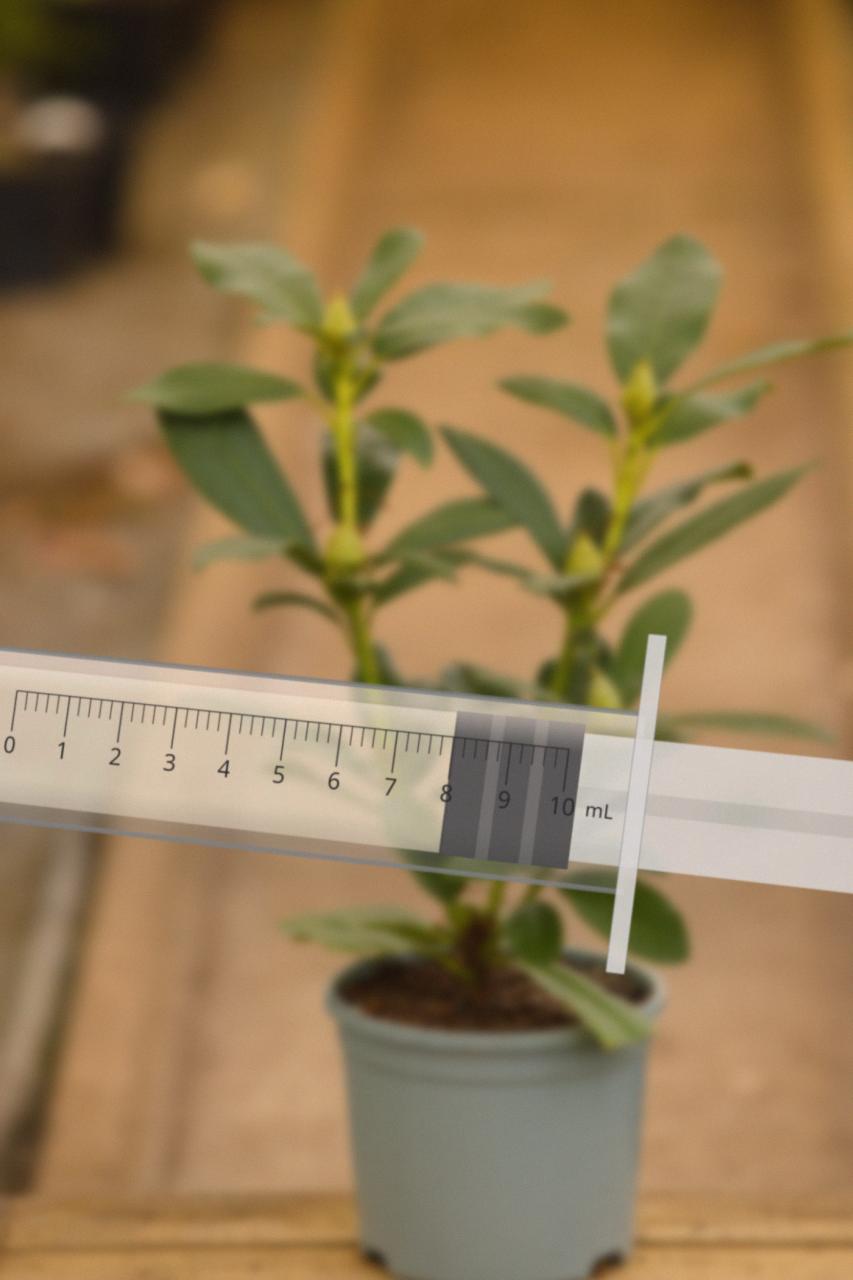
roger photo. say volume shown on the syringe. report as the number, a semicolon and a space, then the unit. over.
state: 8; mL
